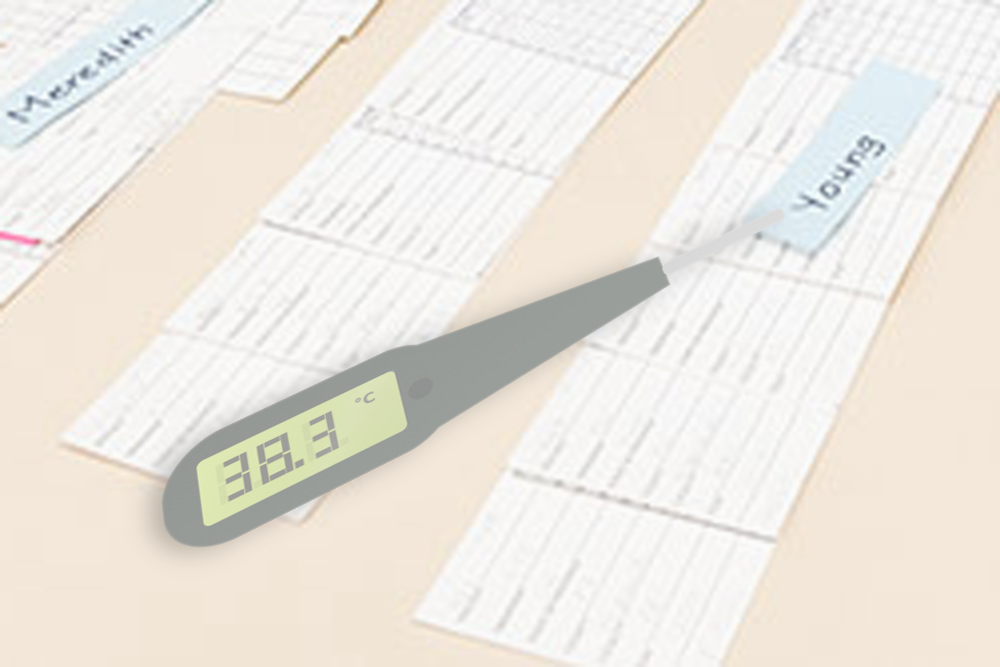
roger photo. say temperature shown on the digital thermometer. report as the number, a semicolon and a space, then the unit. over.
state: 38.3; °C
